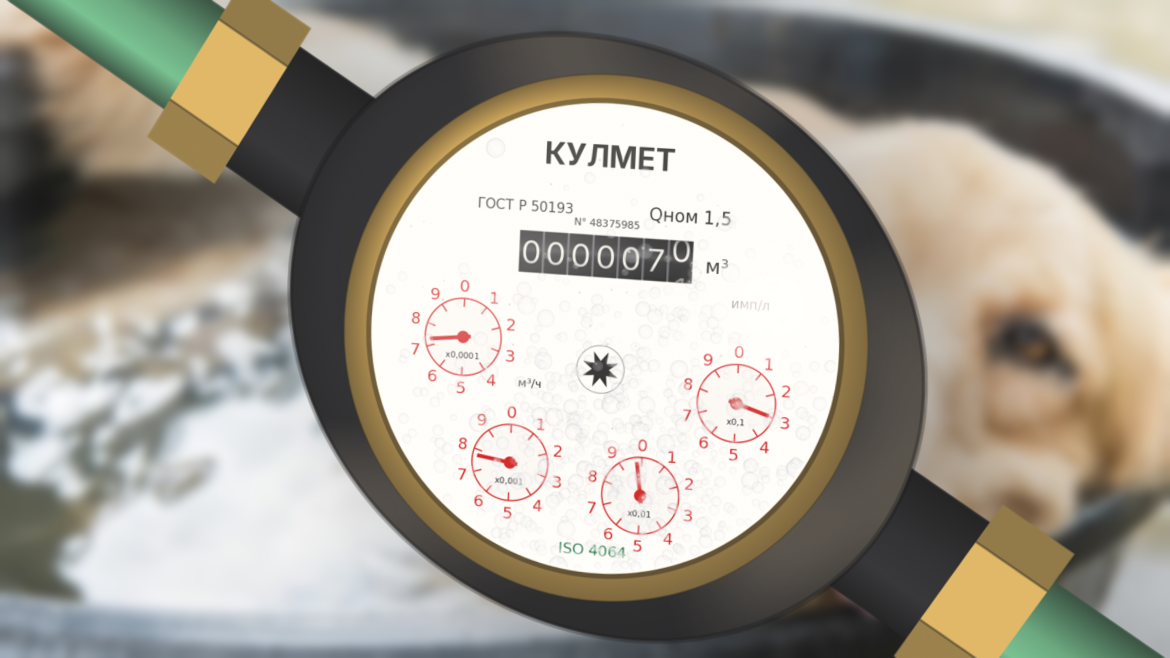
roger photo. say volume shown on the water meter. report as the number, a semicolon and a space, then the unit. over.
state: 70.2977; m³
